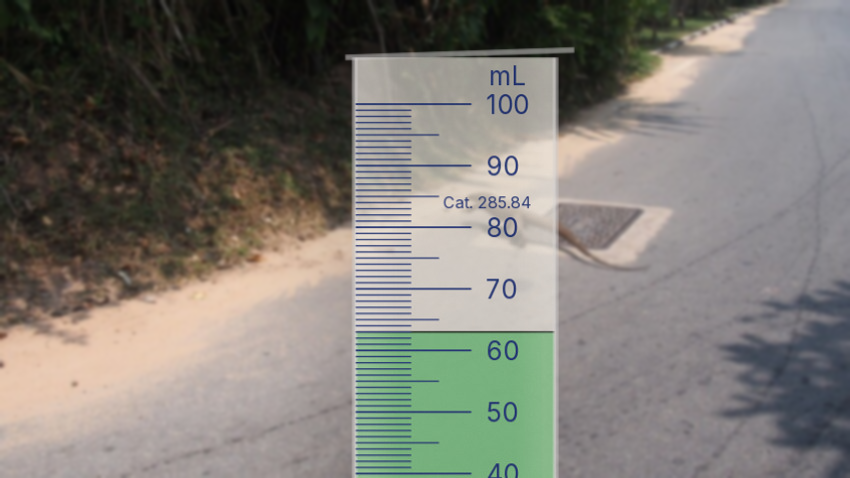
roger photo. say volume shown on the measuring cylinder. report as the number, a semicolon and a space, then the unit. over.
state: 63; mL
